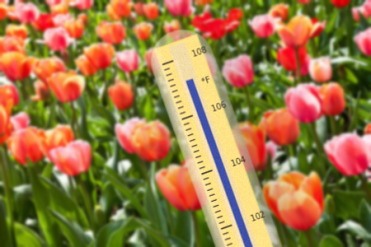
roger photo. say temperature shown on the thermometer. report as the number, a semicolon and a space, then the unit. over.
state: 107.2; °F
